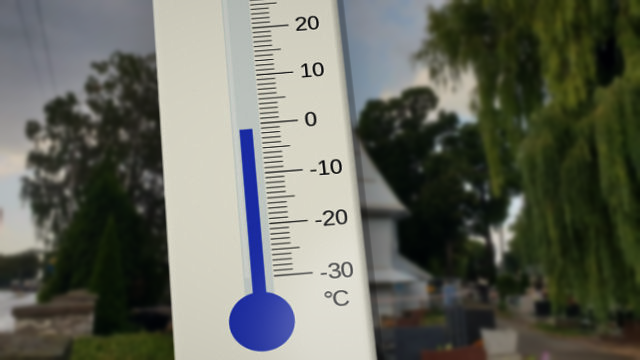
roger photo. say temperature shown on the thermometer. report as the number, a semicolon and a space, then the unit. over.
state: -1; °C
